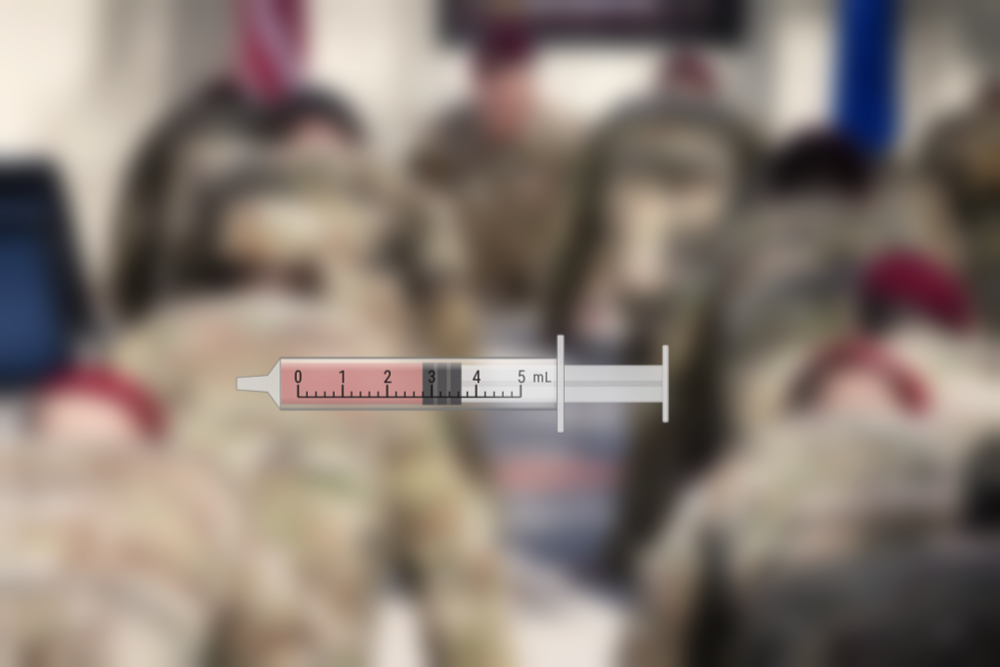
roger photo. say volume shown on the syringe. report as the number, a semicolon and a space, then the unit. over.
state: 2.8; mL
